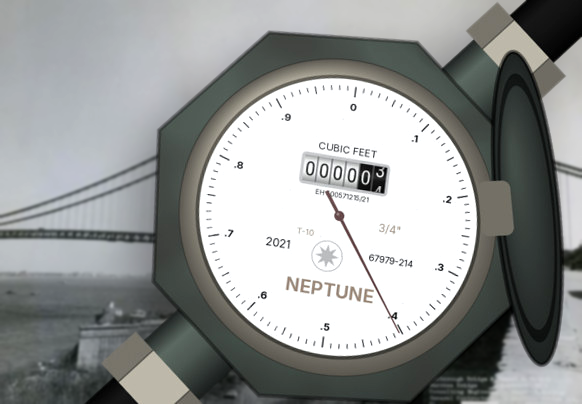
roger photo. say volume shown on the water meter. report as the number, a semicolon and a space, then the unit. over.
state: 3.40; ft³
